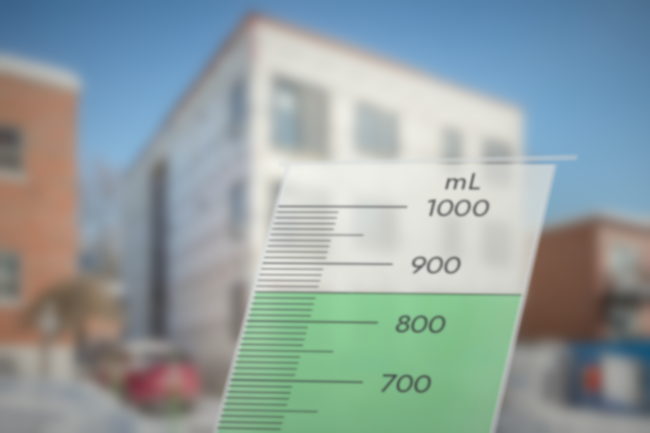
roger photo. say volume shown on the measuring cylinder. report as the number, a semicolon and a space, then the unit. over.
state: 850; mL
